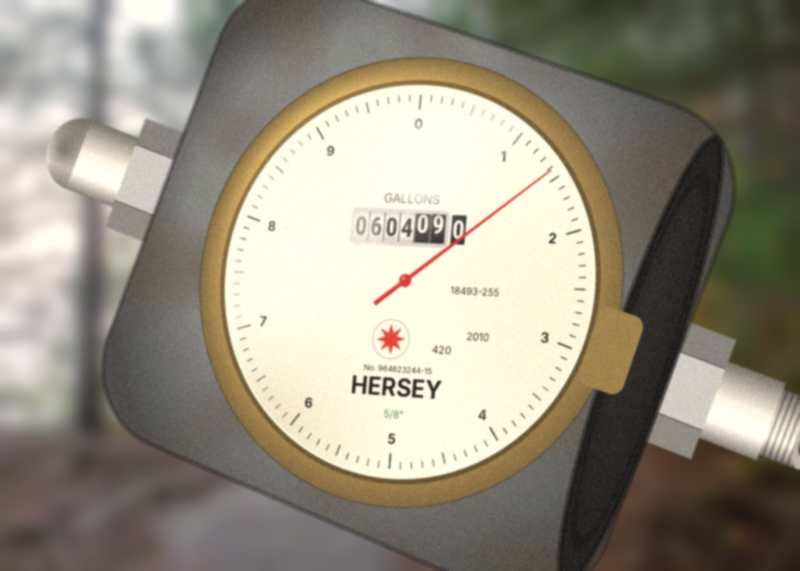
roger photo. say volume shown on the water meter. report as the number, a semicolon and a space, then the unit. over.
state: 604091.4; gal
